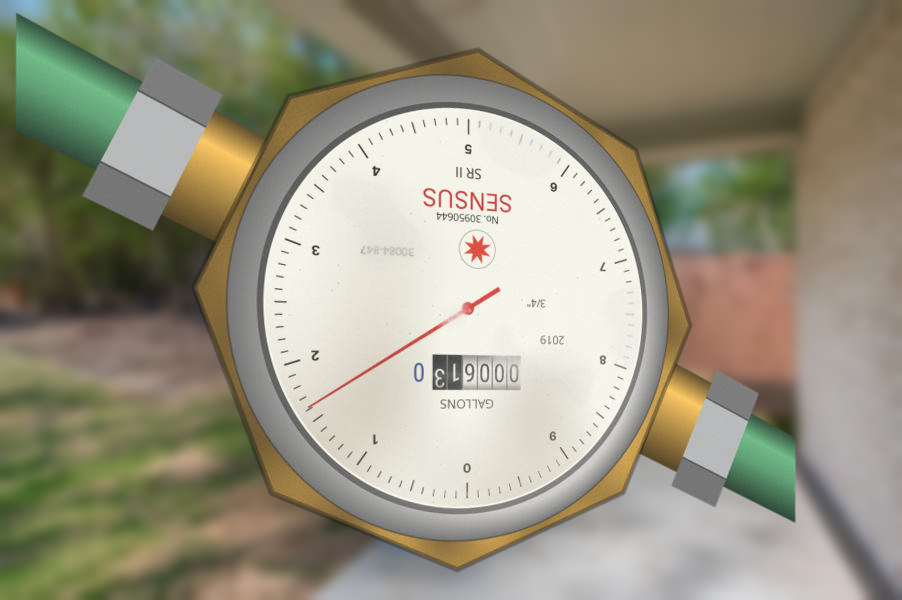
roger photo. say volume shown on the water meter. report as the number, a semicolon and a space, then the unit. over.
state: 6131.6; gal
